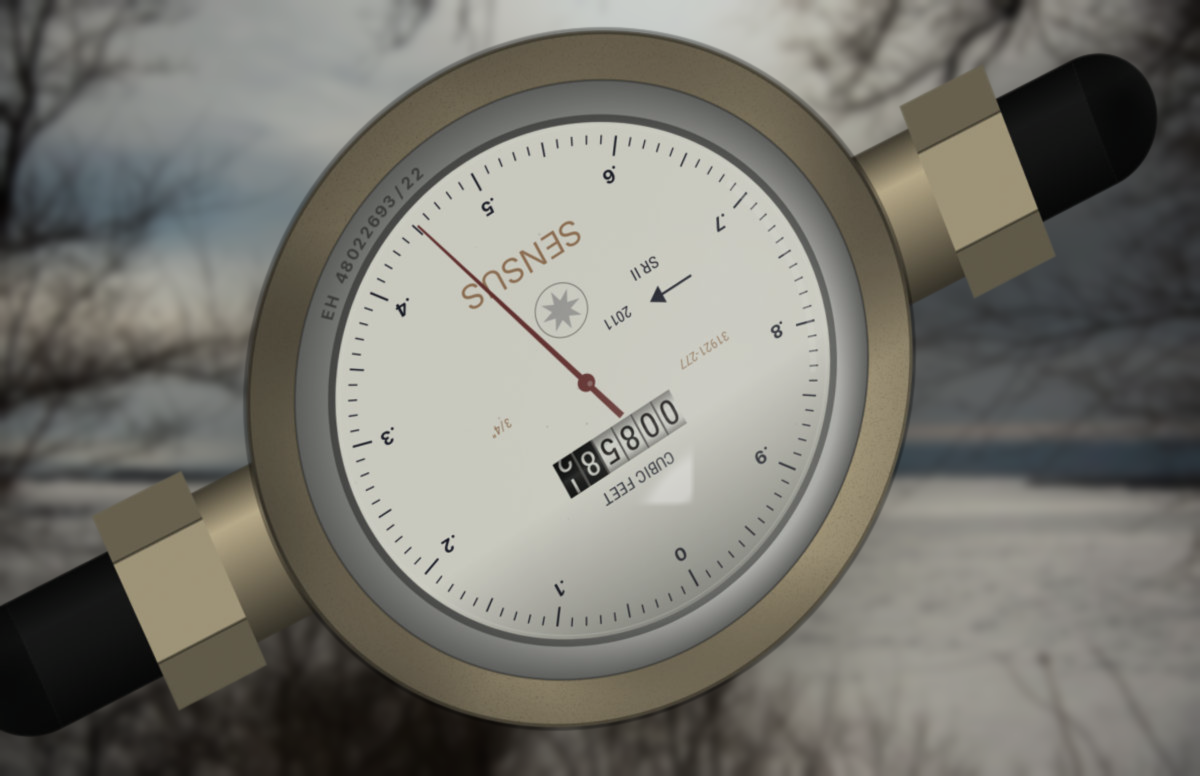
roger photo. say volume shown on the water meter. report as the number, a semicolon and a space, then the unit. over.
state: 8581.45; ft³
